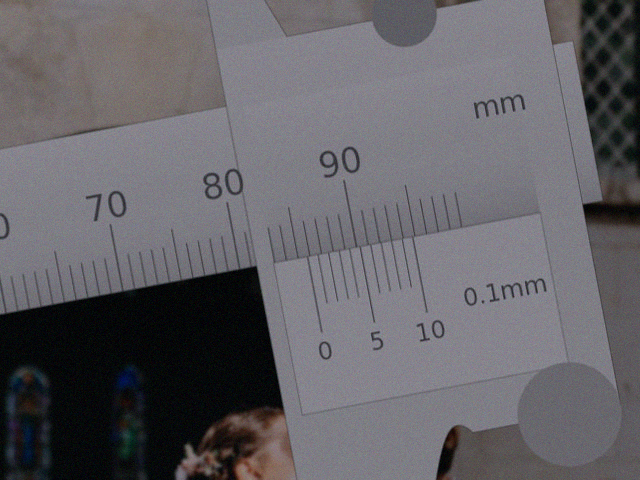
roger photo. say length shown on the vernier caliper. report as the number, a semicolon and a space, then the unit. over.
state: 85.8; mm
